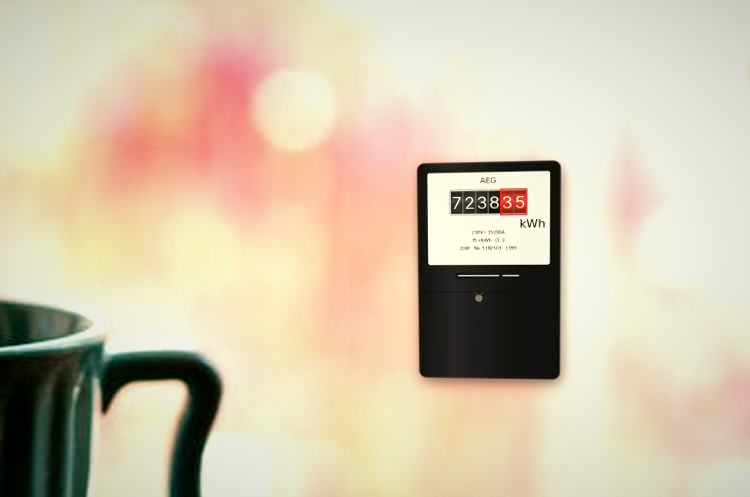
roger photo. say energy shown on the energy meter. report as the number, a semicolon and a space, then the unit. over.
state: 7238.35; kWh
